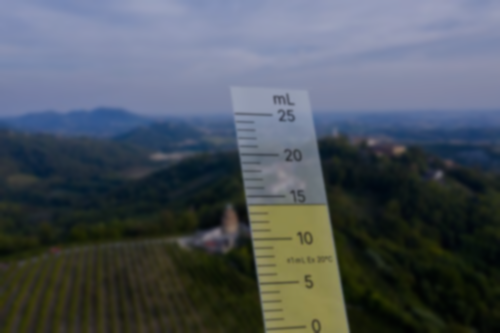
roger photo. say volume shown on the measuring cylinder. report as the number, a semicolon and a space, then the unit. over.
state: 14; mL
